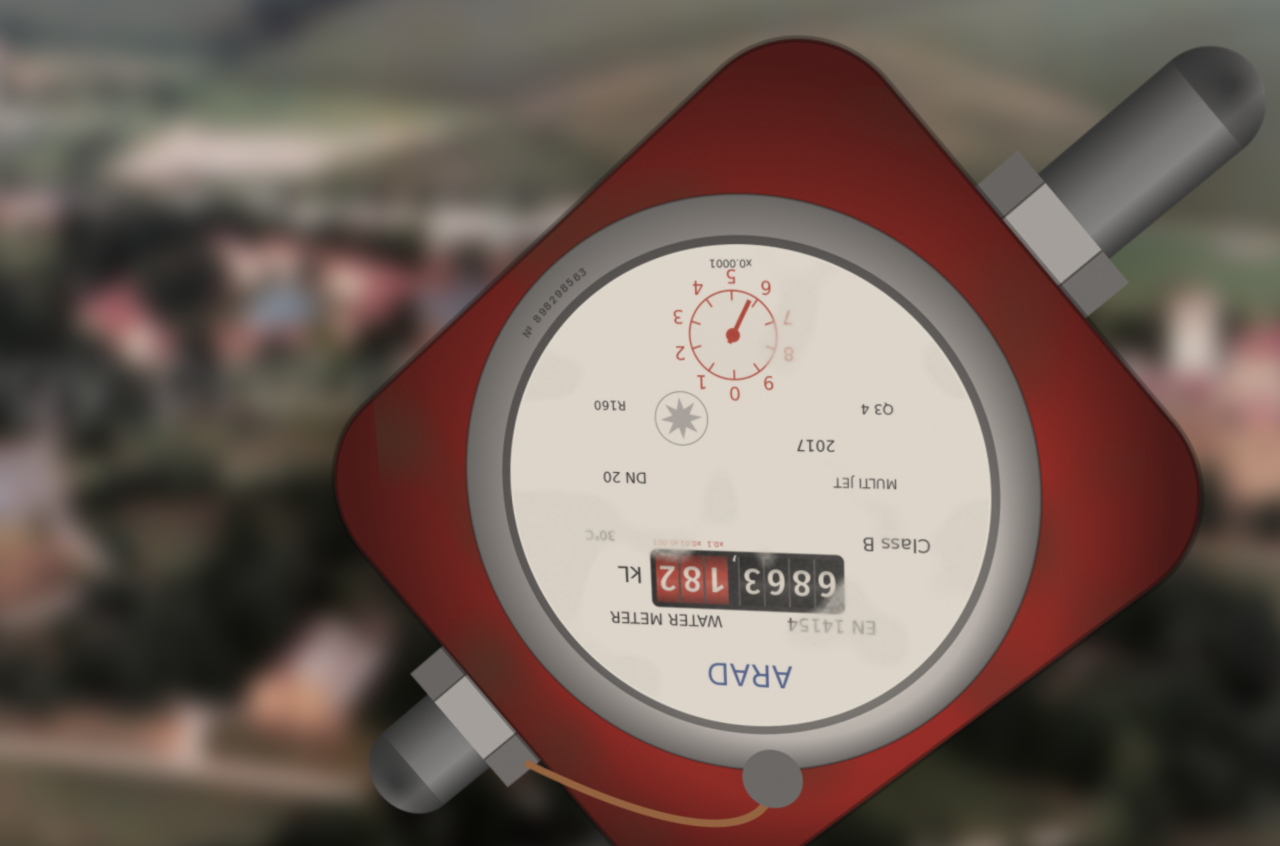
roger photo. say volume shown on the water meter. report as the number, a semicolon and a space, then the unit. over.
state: 6863.1825; kL
